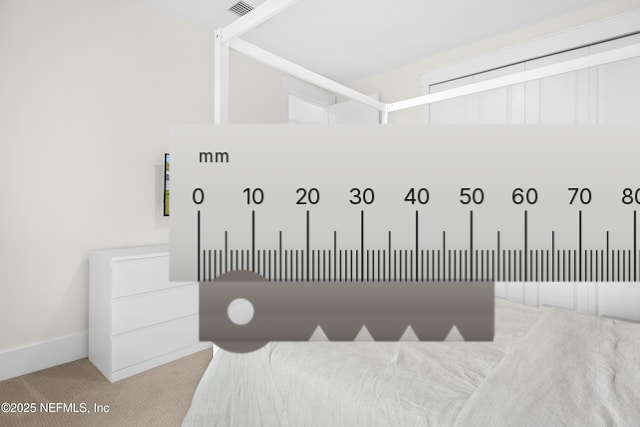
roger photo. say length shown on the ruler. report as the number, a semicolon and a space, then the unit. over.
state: 54; mm
